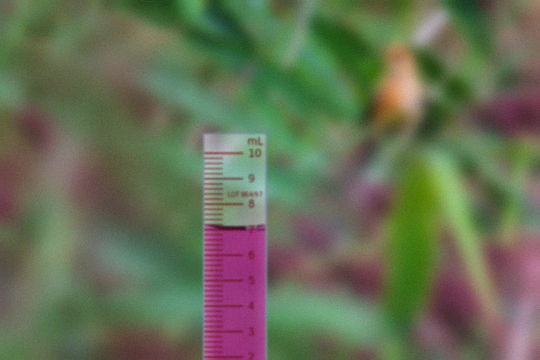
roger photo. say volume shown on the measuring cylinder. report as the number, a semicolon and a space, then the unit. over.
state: 7; mL
